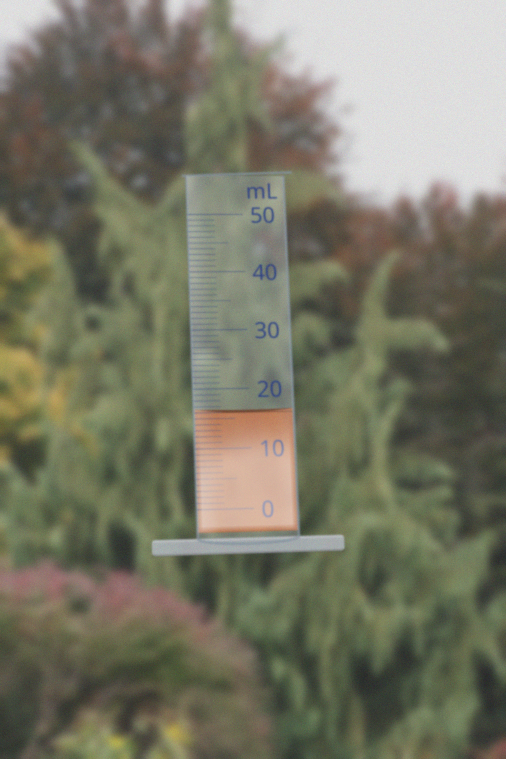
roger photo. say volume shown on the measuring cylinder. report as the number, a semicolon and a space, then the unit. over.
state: 16; mL
